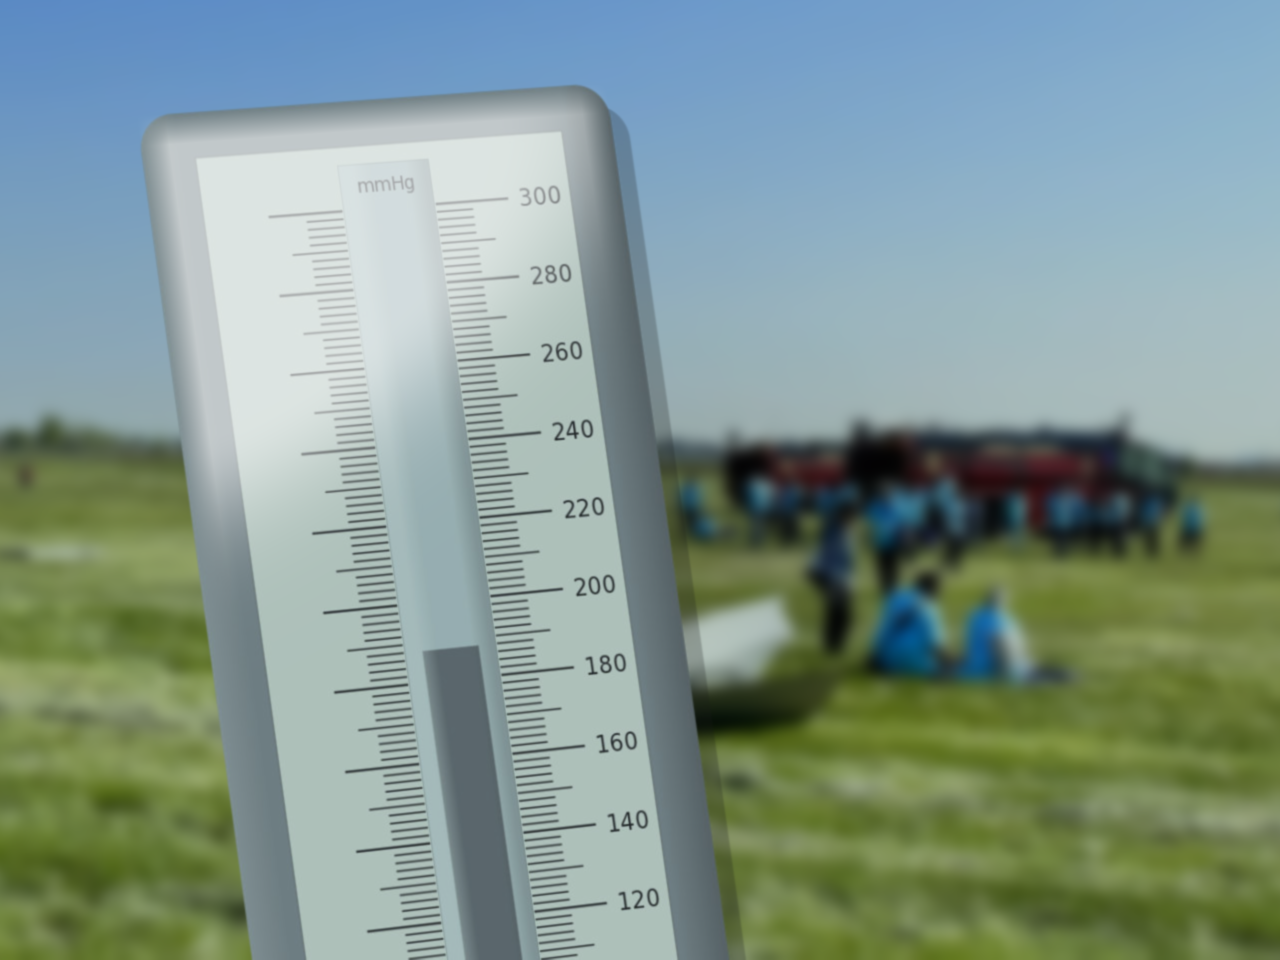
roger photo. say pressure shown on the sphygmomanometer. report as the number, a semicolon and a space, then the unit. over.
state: 188; mmHg
